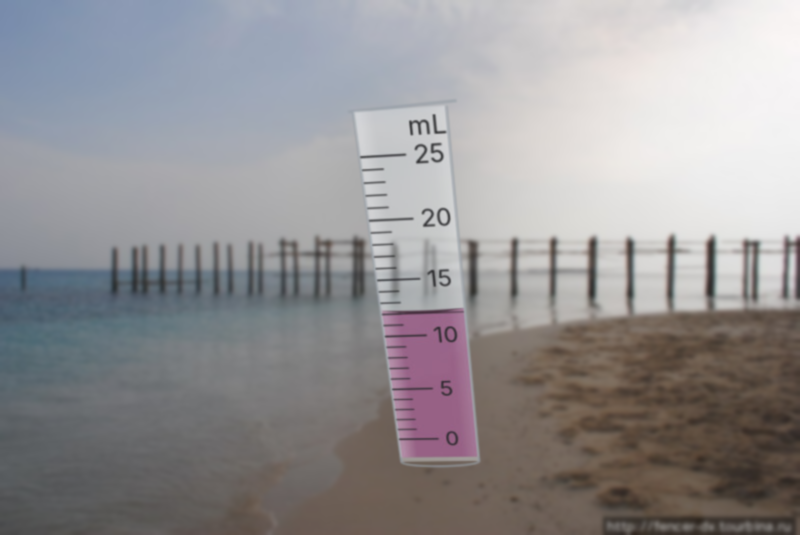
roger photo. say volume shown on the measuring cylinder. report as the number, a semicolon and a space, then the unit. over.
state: 12; mL
